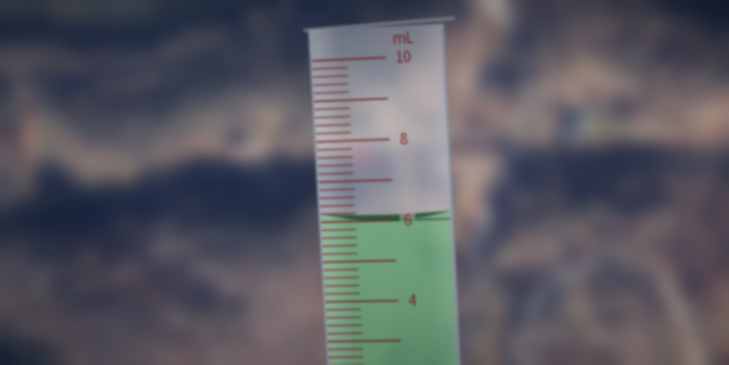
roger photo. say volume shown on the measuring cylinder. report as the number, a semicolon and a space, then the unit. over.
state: 6; mL
